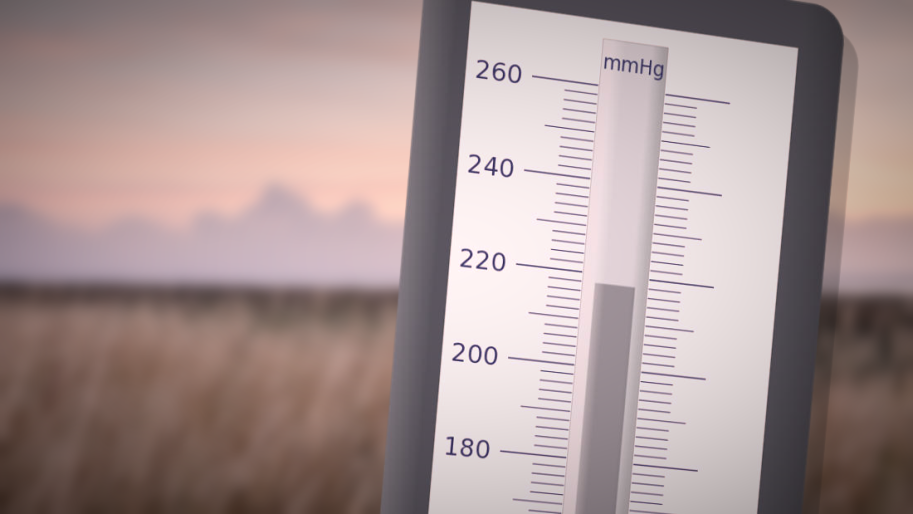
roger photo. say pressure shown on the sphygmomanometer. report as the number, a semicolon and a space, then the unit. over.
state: 218; mmHg
